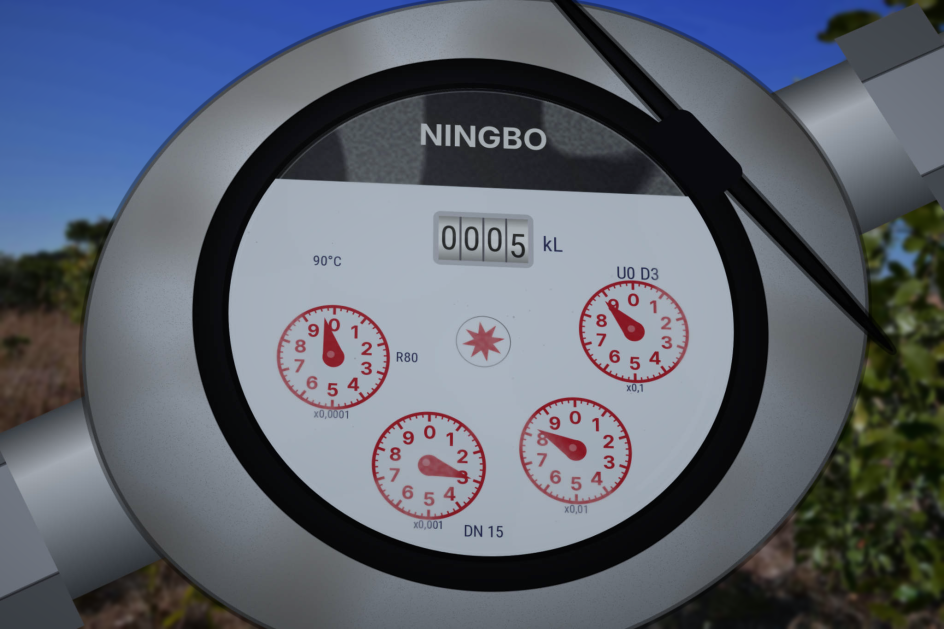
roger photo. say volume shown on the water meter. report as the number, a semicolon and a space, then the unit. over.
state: 4.8829; kL
